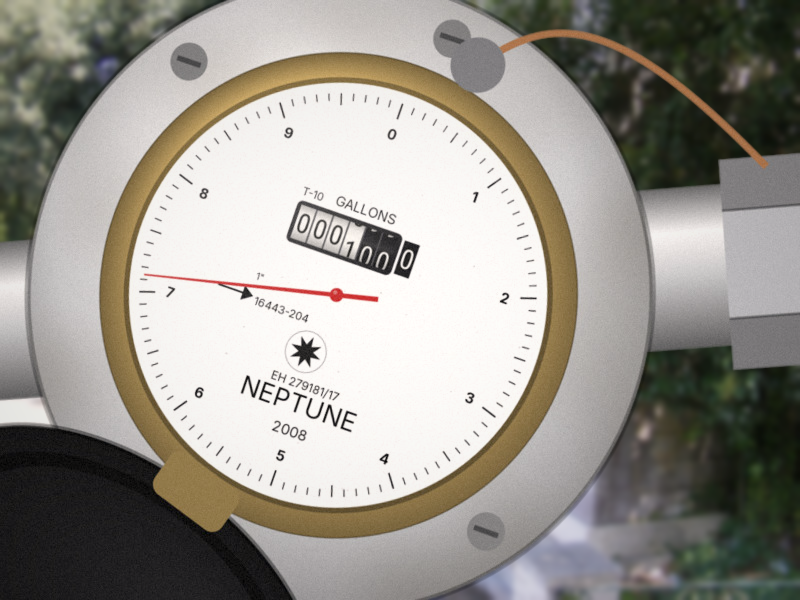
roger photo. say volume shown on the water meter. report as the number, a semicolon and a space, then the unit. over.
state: 997.1; gal
